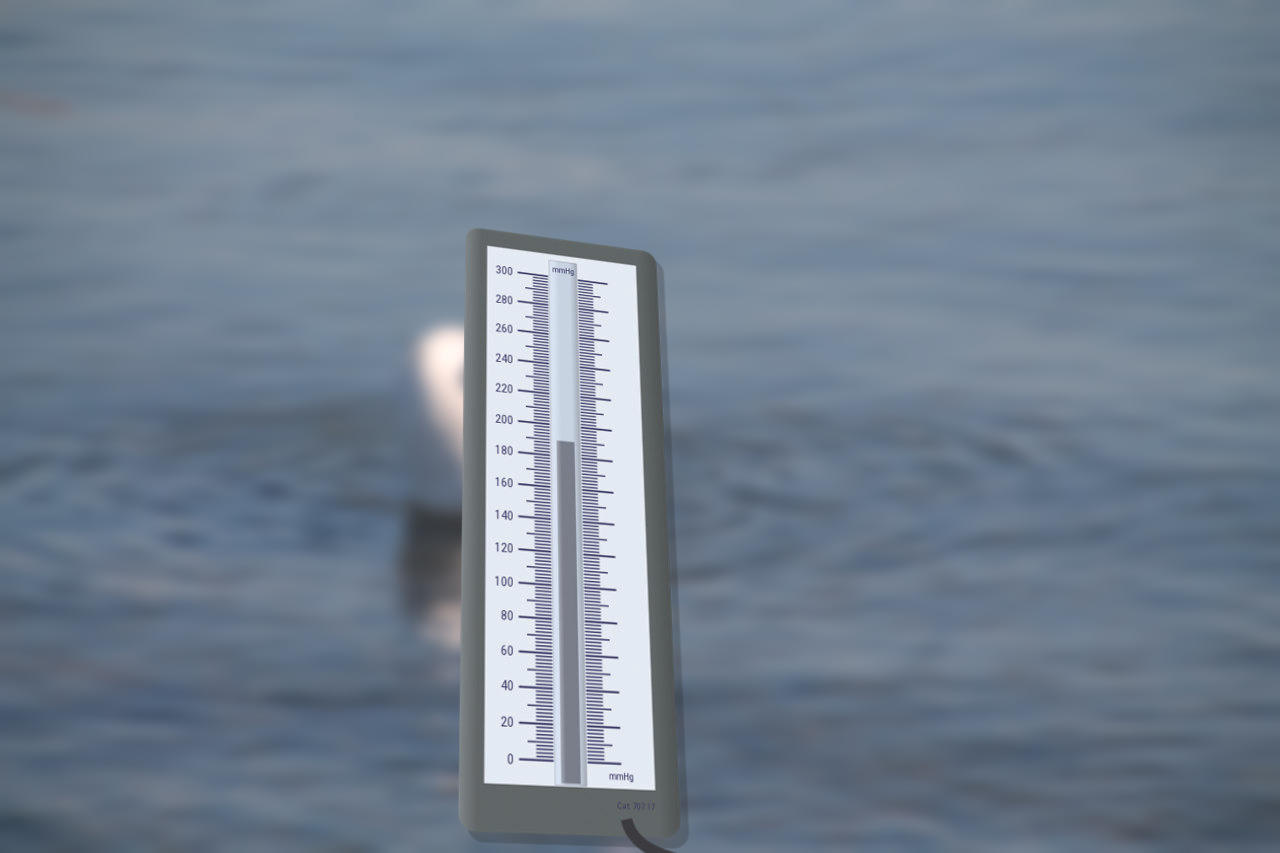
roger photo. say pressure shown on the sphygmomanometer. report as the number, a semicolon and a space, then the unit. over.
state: 190; mmHg
